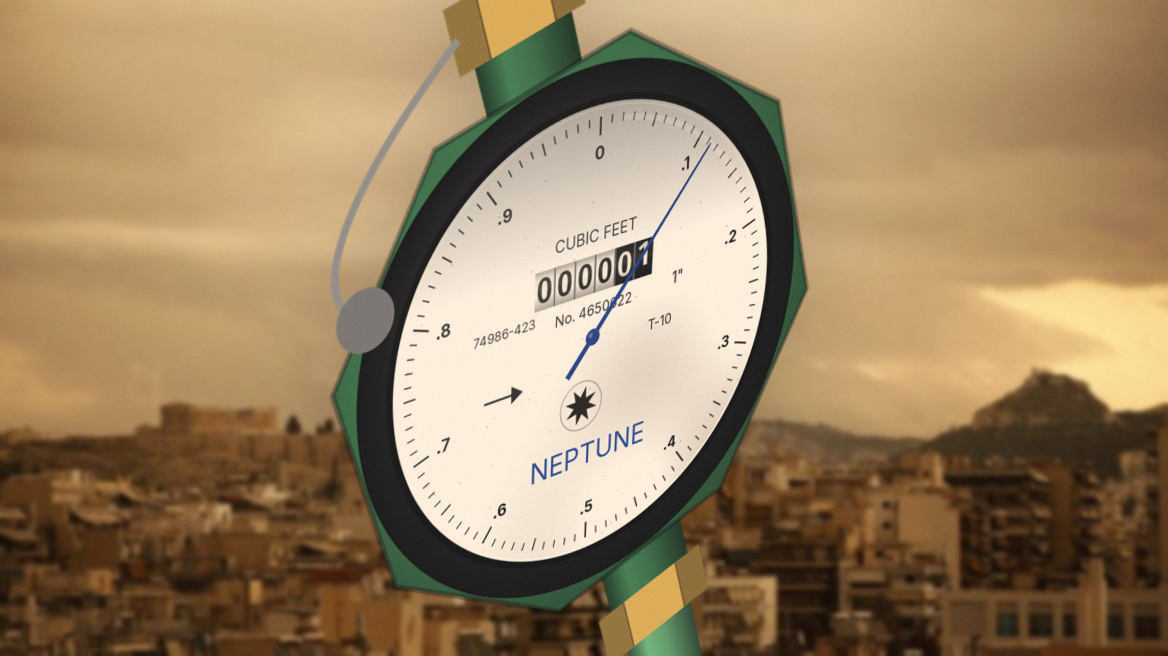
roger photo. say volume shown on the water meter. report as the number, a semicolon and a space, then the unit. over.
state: 1.11; ft³
